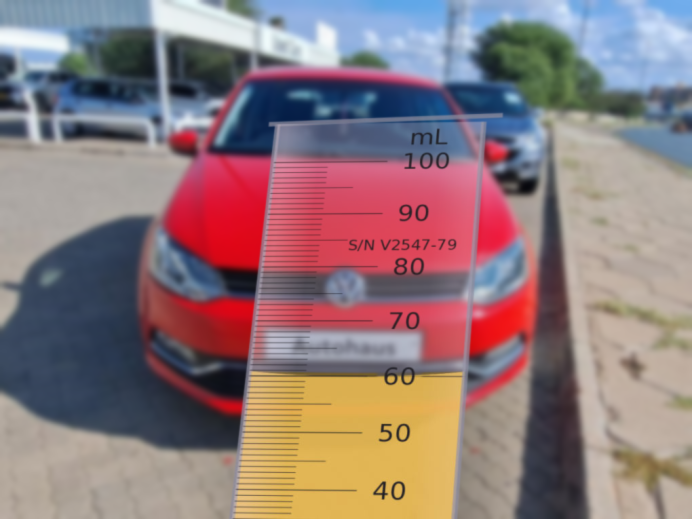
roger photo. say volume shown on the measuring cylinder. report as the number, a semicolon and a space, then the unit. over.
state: 60; mL
